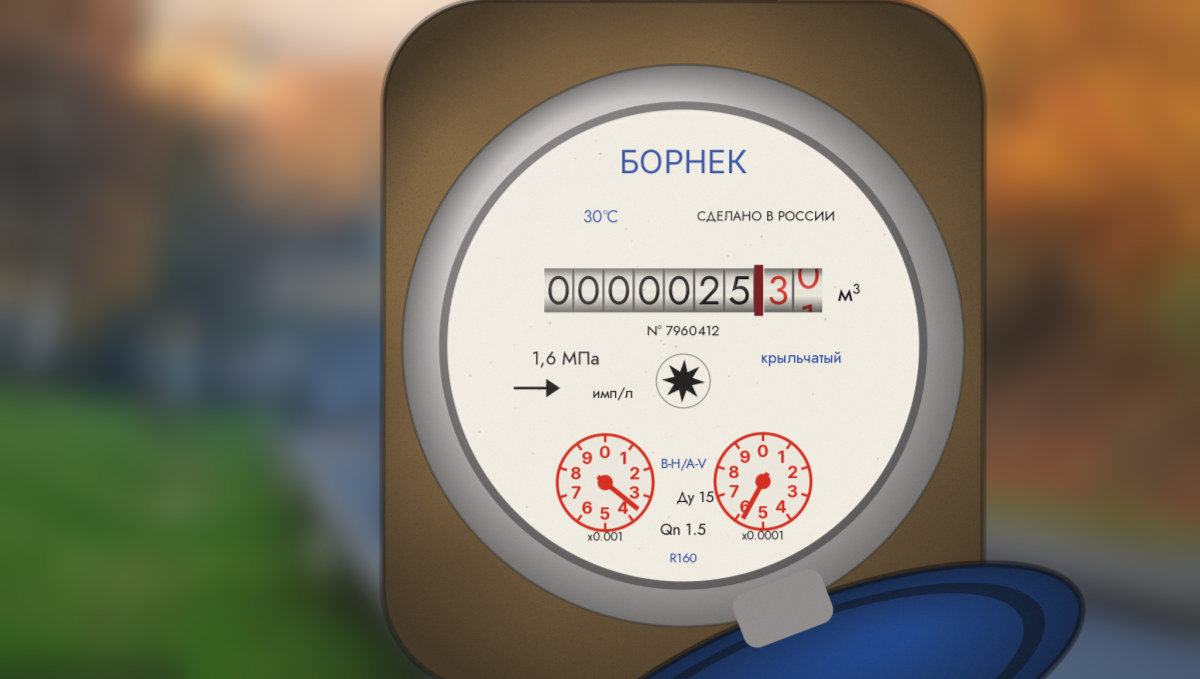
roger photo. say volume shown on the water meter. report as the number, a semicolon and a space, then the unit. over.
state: 25.3035; m³
